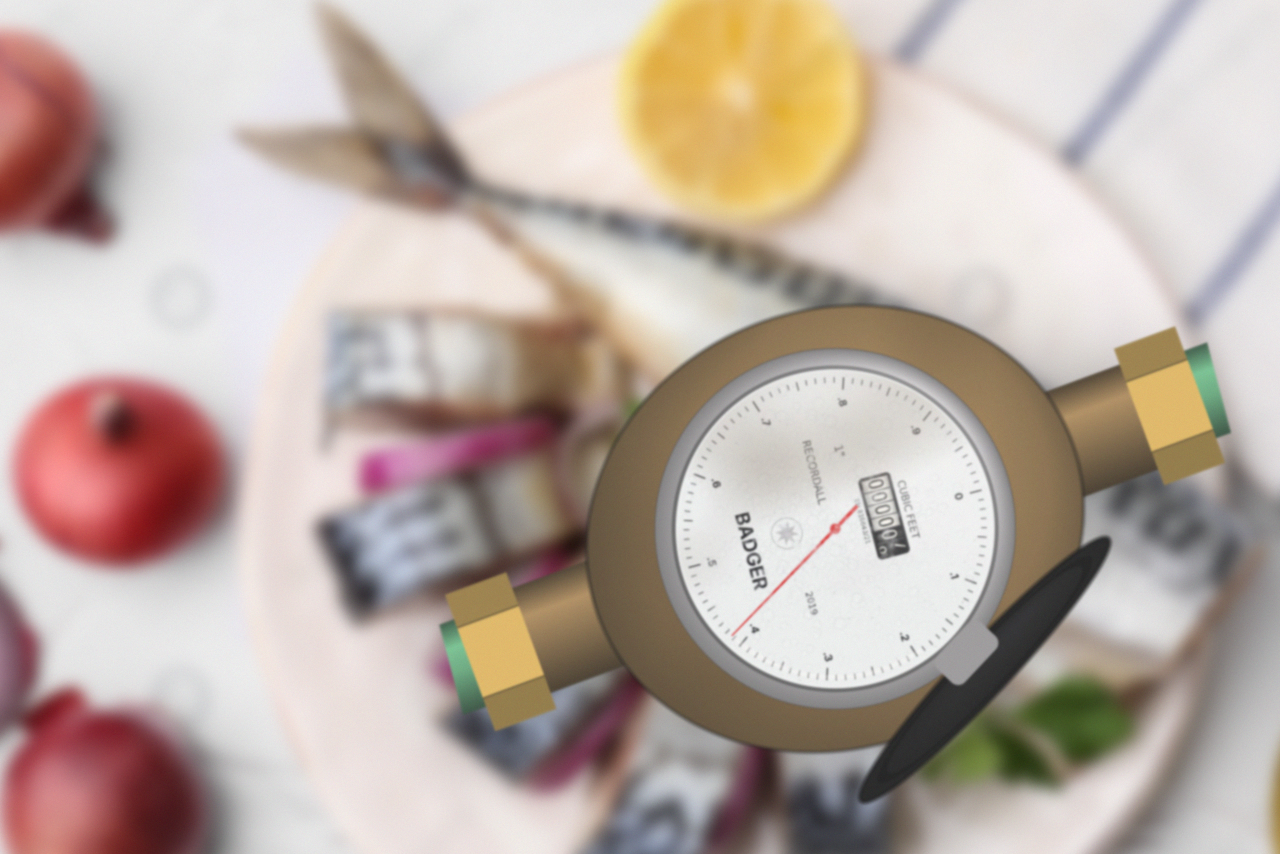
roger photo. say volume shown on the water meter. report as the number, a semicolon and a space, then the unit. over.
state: 7.41; ft³
